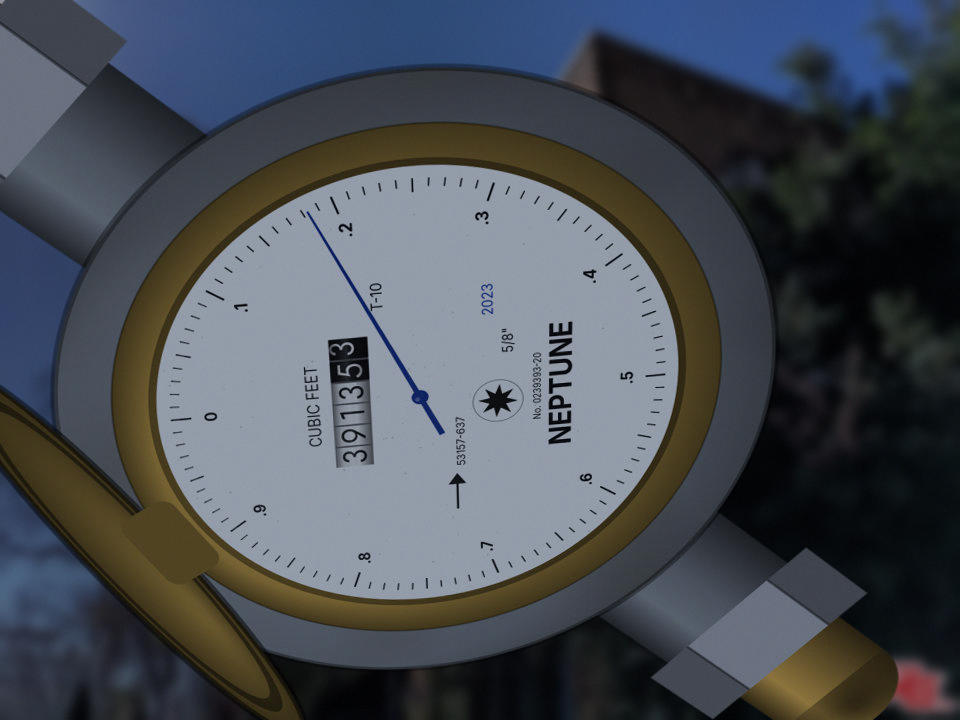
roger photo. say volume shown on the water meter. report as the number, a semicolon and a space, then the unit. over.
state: 391353.18; ft³
